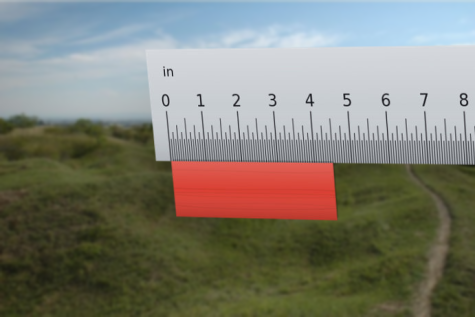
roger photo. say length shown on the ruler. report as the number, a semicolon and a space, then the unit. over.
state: 4.5; in
